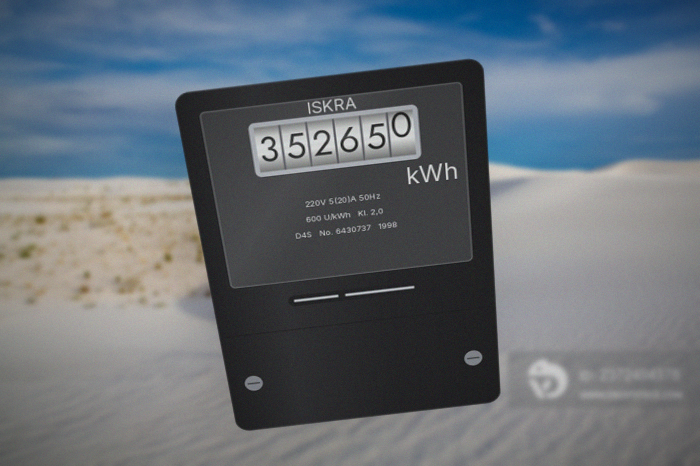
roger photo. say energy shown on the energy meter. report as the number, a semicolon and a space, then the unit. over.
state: 352650; kWh
